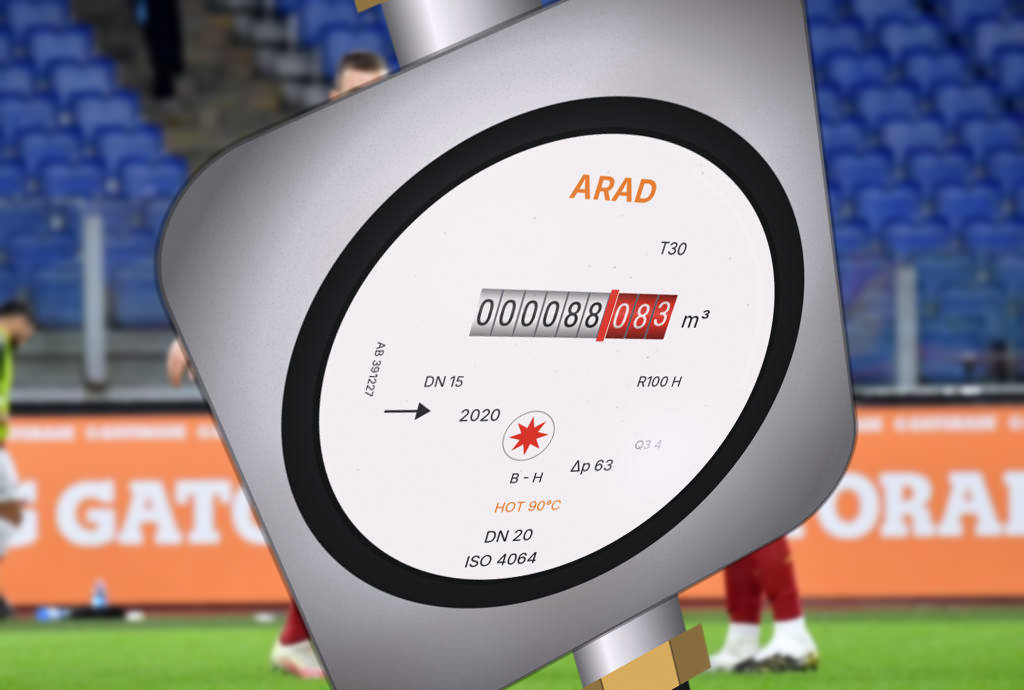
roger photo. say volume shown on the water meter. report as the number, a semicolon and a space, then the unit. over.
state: 88.083; m³
